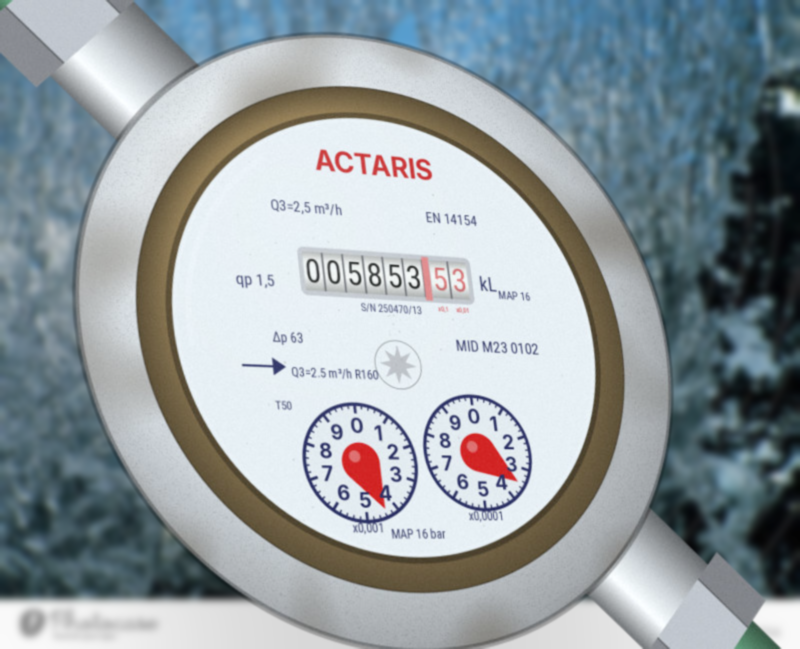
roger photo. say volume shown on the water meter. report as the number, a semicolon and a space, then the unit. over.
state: 5853.5343; kL
